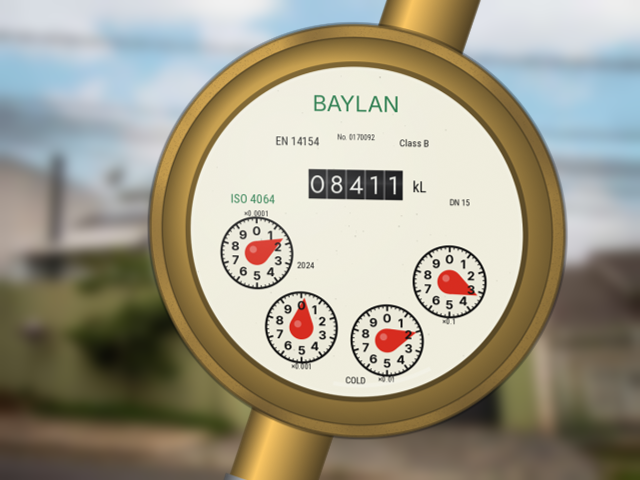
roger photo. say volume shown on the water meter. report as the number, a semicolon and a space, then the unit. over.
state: 8411.3201; kL
